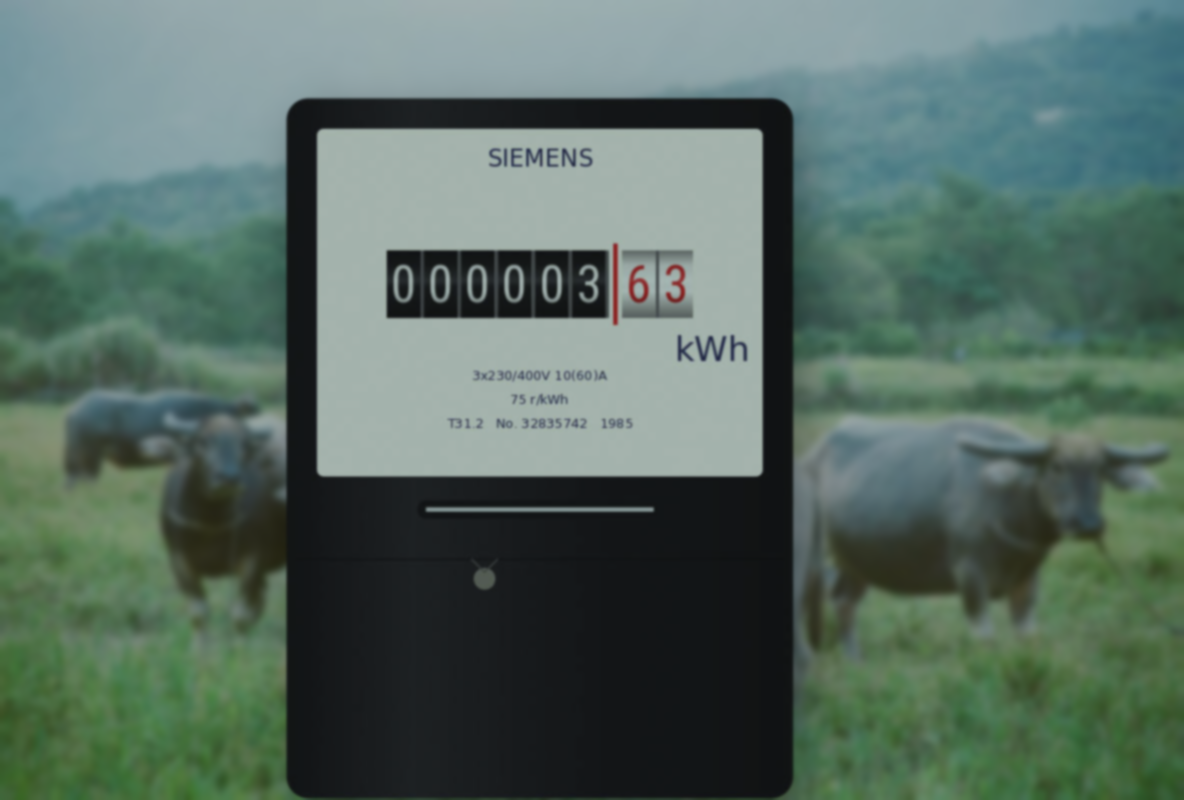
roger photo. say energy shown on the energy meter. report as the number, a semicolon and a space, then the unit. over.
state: 3.63; kWh
